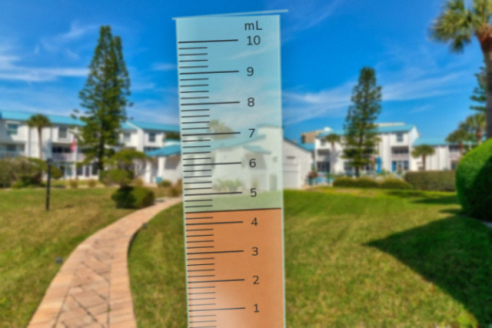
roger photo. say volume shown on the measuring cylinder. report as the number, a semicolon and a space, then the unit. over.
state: 4.4; mL
